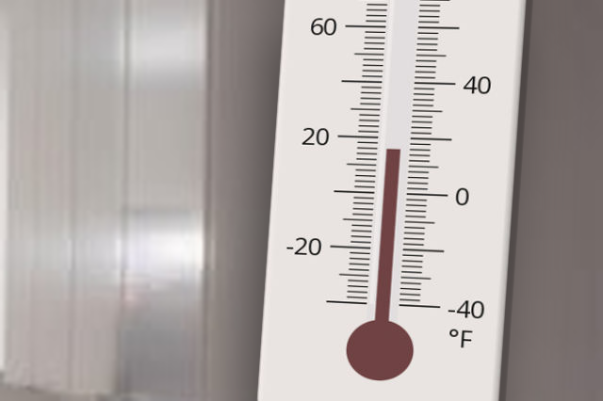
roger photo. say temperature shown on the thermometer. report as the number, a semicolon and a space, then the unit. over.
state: 16; °F
